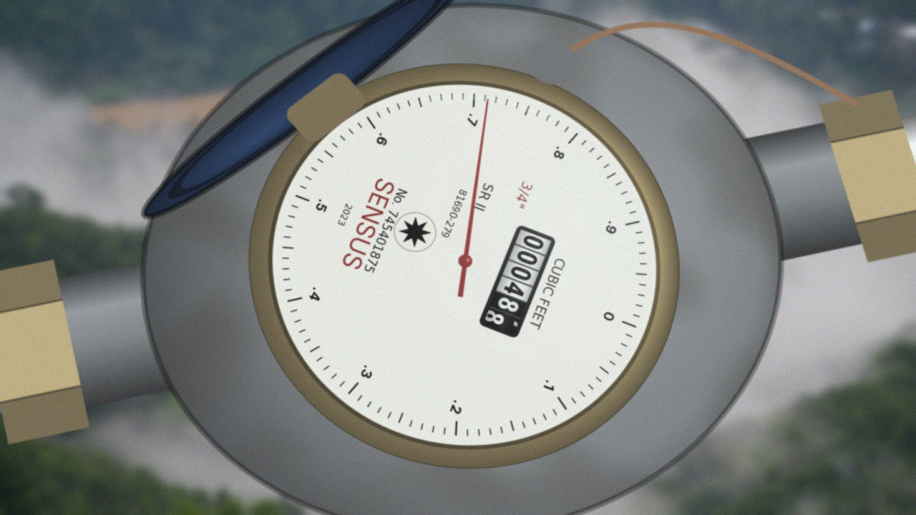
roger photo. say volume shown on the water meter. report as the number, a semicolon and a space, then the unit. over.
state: 487.71; ft³
